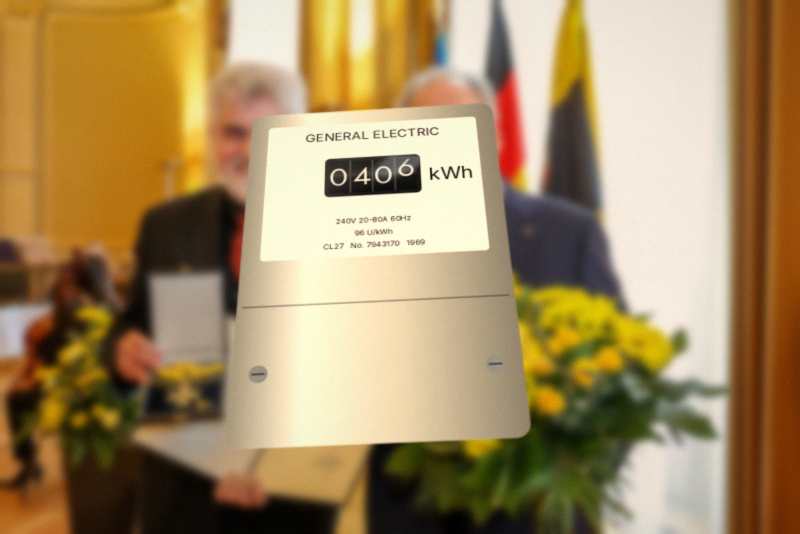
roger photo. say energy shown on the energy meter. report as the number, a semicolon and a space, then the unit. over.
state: 406; kWh
